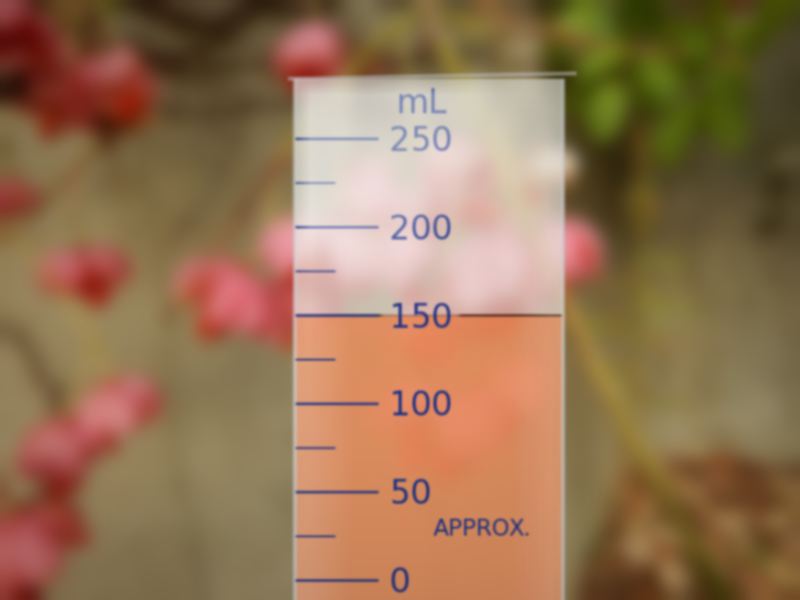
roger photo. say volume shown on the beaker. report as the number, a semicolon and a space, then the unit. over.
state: 150; mL
